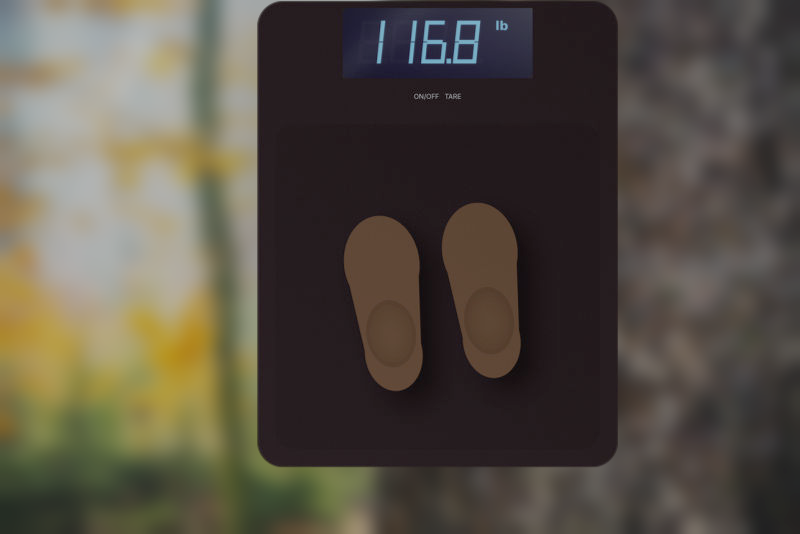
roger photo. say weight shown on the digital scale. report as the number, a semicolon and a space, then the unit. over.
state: 116.8; lb
